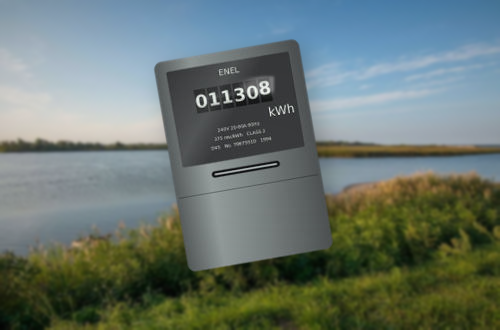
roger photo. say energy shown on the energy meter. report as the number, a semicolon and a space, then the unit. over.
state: 11308; kWh
